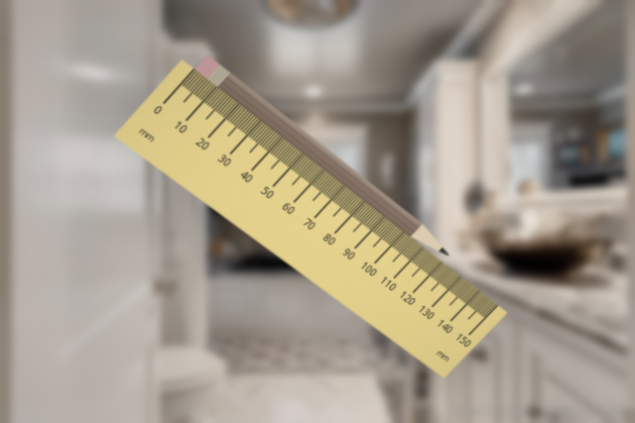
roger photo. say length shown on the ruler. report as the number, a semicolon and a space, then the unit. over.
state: 120; mm
